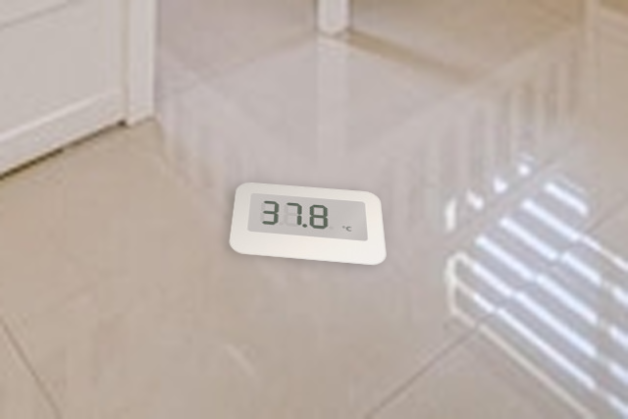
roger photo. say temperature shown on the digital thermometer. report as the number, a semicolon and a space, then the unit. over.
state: 37.8; °C
